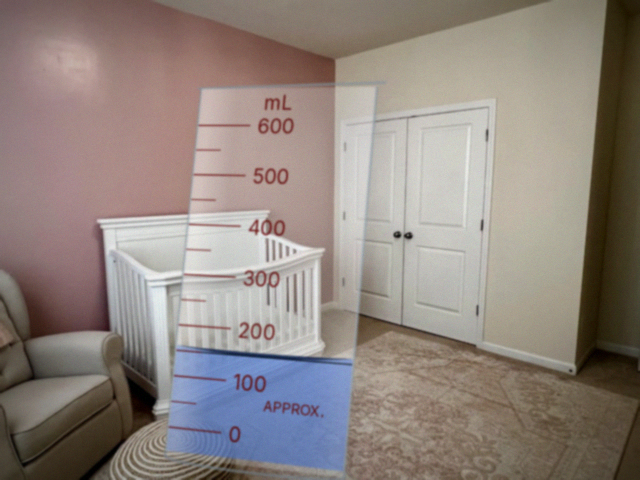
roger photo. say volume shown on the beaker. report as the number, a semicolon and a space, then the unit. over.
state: 150; mL
